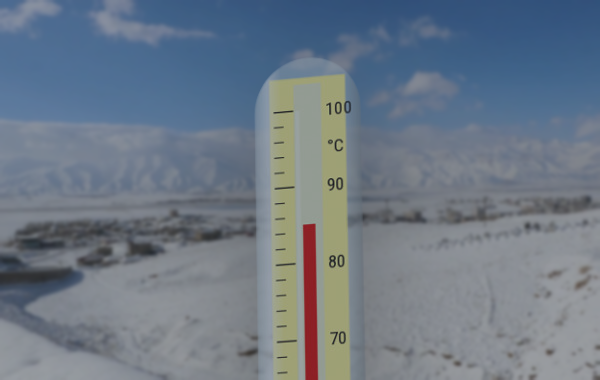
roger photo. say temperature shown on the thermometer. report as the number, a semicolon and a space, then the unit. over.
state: 85; °C
